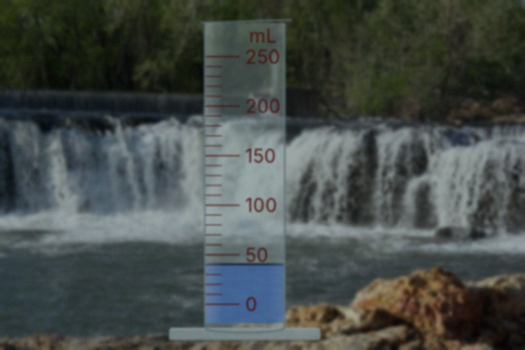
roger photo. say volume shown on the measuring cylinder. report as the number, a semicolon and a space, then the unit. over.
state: 40; mL
